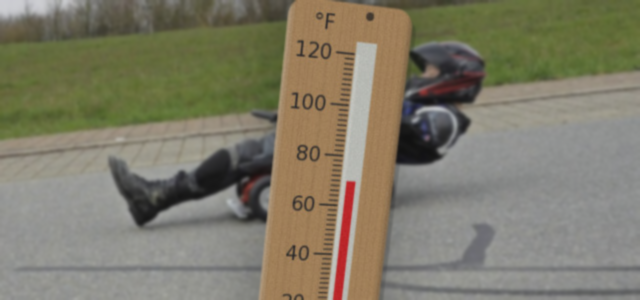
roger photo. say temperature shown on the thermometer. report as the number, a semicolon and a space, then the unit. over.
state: 70; °F
